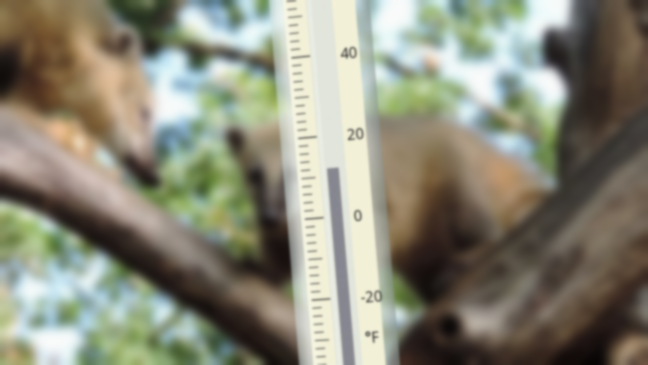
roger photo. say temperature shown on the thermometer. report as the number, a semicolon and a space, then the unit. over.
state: 12; °F
